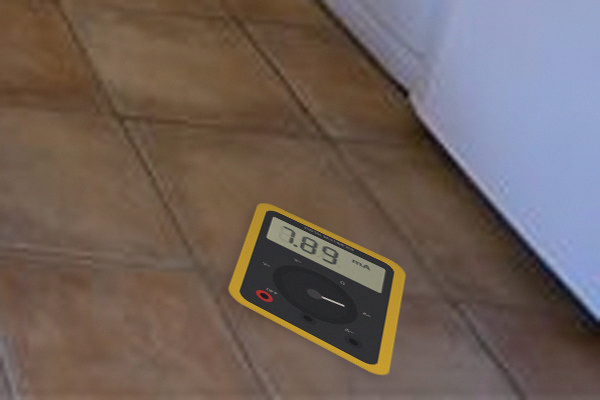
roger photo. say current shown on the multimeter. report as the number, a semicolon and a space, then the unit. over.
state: 7.89; mA
